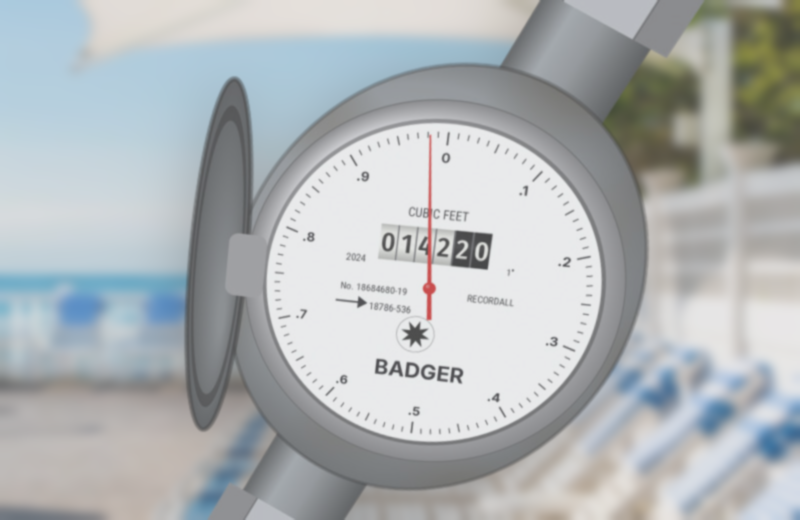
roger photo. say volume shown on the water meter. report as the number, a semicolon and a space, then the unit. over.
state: 14219.98; ft³
